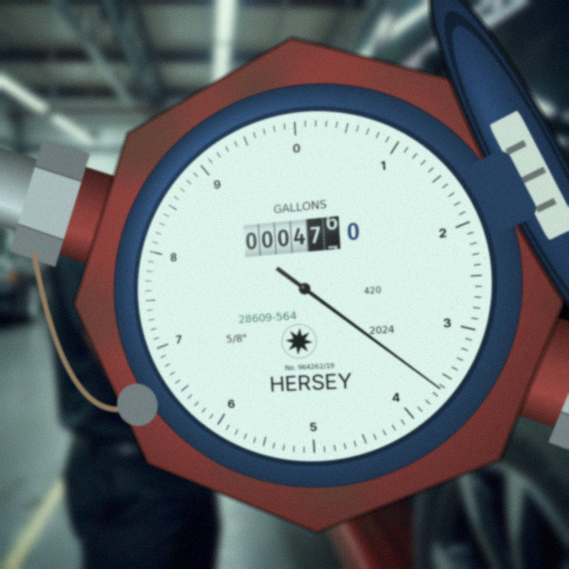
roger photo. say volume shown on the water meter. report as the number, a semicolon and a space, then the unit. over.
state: 4763.6; gal
